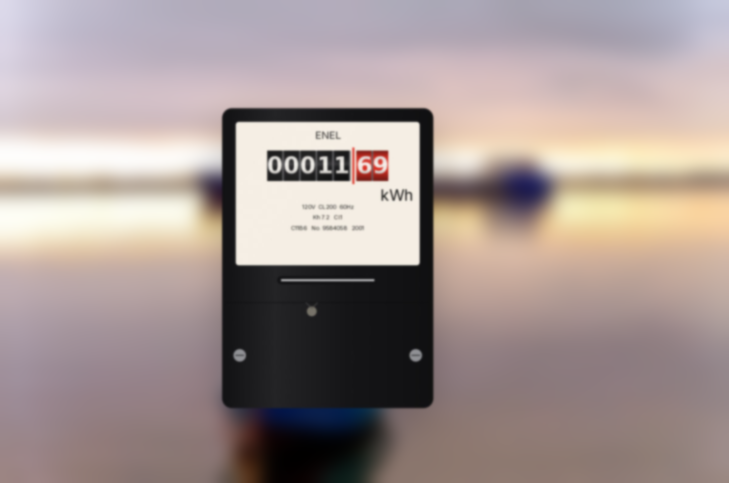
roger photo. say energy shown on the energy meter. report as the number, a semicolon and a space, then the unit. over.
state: 11.69; kWh
